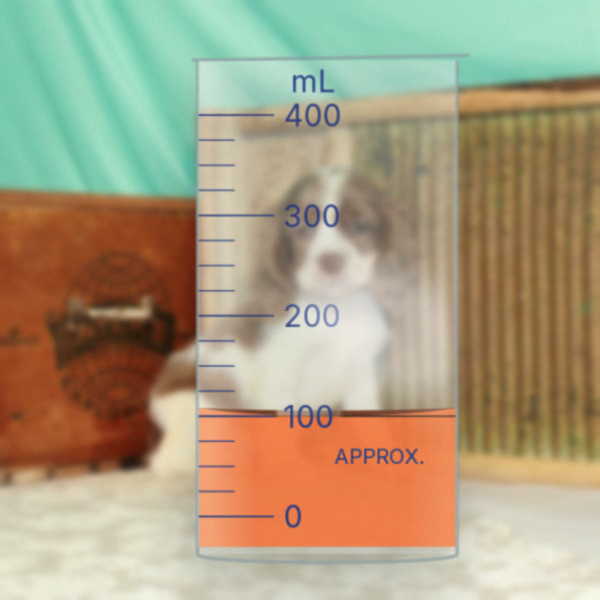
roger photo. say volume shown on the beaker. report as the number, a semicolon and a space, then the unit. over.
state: 100; mL
